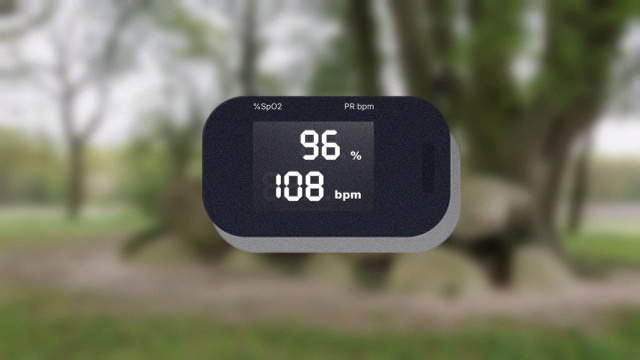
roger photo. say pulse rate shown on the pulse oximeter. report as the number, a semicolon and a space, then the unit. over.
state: 108; bpm
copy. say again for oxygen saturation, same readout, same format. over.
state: 96; %
